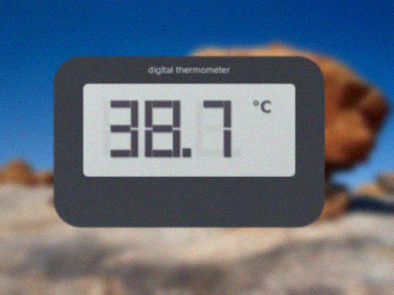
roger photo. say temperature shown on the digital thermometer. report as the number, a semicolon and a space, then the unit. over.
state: 38.7; °C
